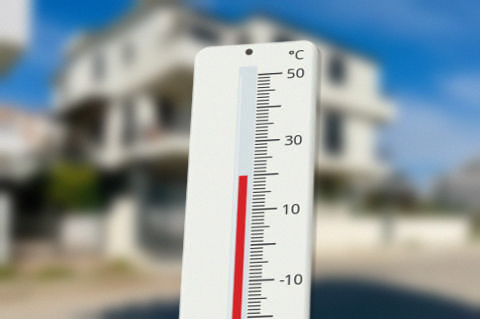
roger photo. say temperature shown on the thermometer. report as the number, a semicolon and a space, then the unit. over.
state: 20; °C
